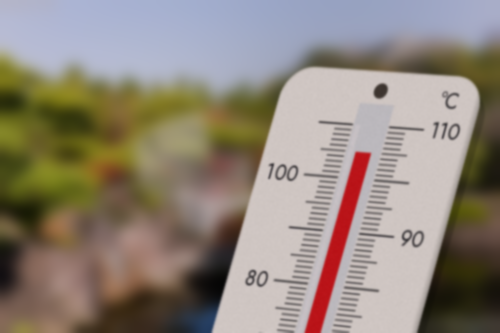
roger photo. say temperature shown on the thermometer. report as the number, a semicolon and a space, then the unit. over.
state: 105; °C
